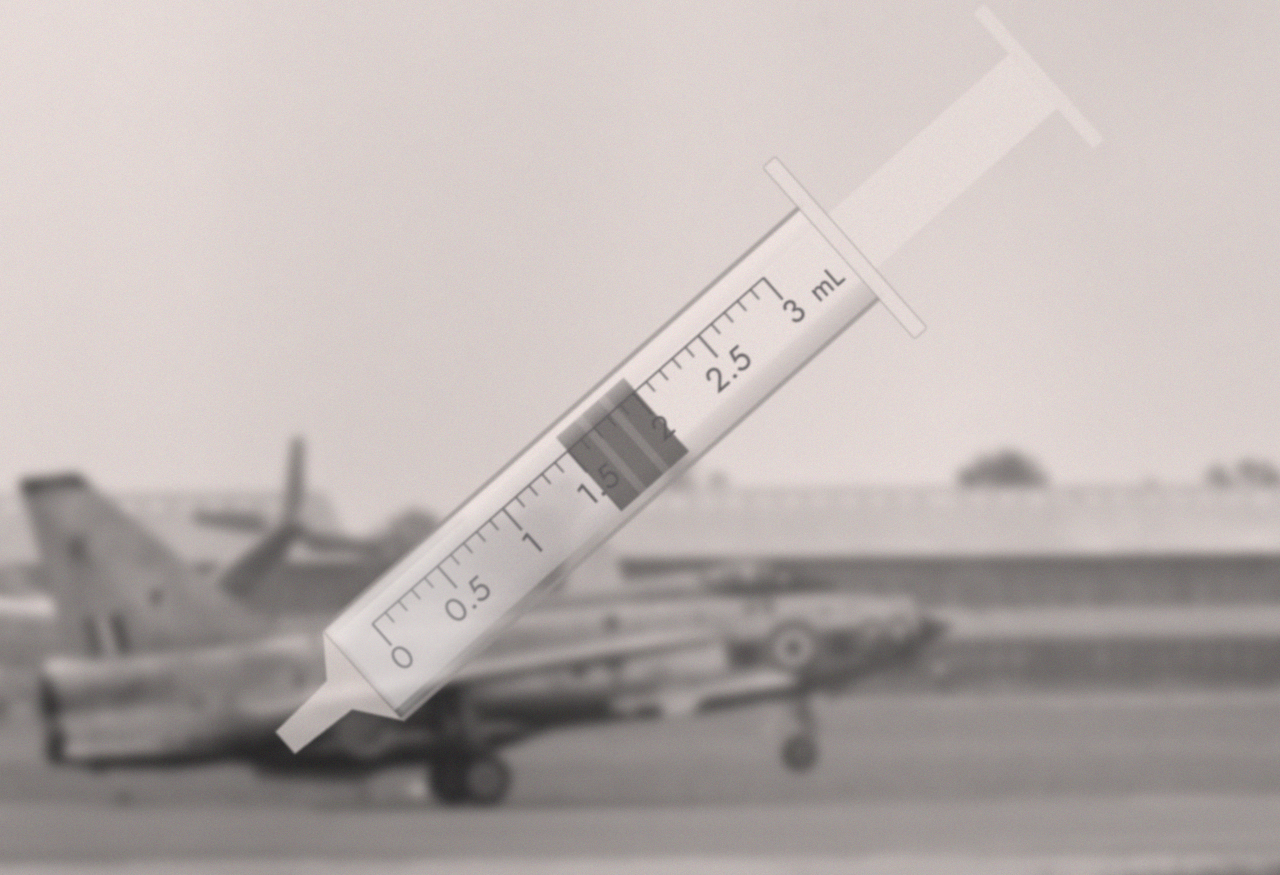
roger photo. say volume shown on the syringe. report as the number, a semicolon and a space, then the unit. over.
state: 1.5; mL
